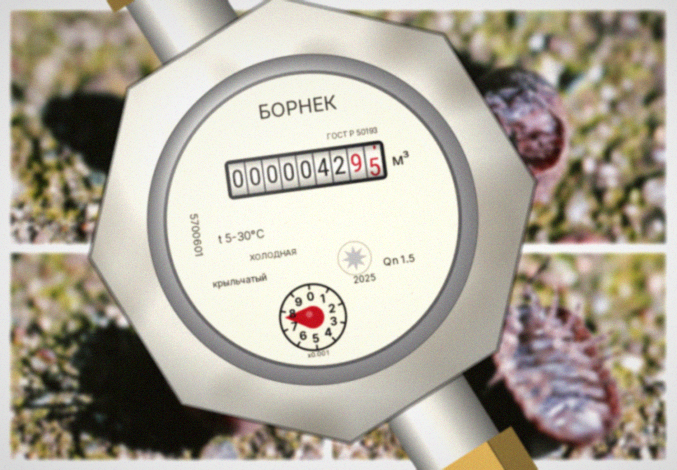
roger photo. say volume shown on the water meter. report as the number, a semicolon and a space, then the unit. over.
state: 42.947; m³
